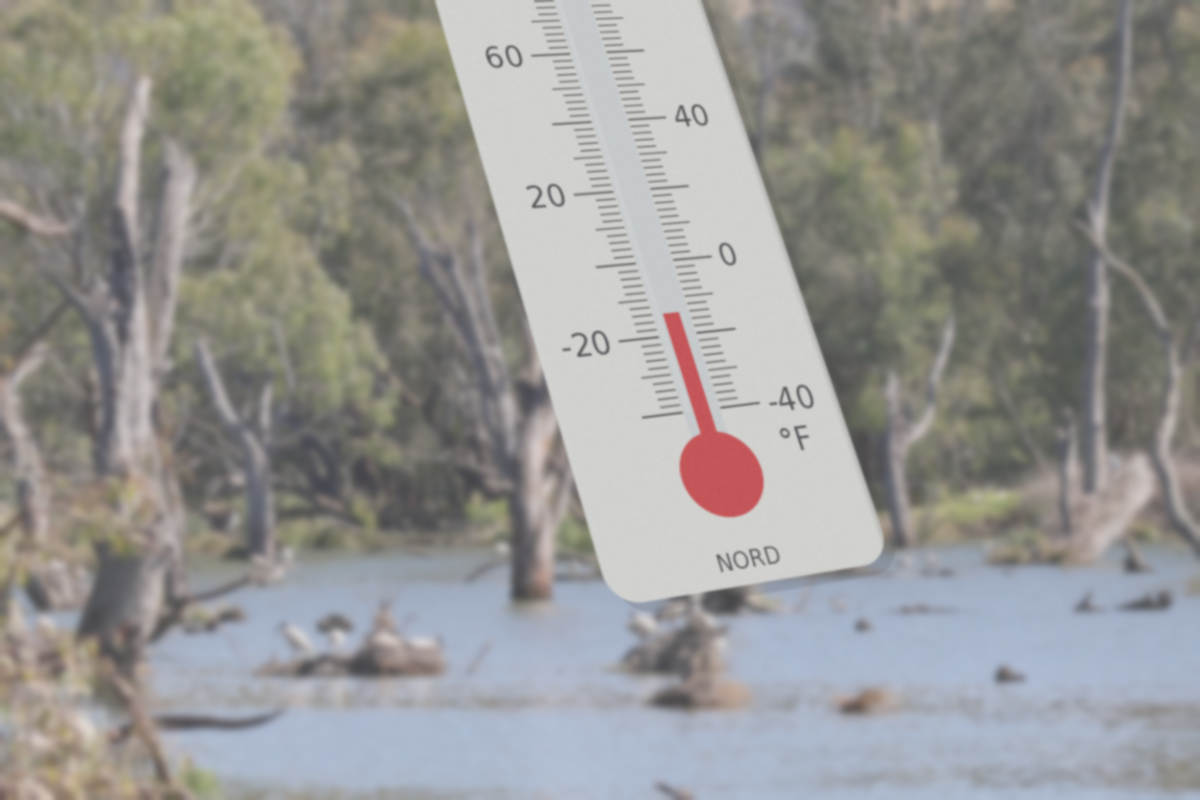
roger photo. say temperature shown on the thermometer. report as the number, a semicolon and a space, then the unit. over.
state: -14; °F
